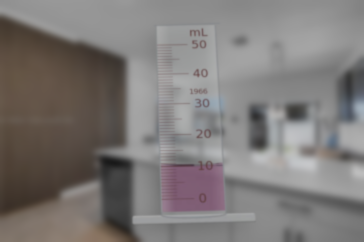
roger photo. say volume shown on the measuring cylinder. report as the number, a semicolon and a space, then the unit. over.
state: 10; mL
